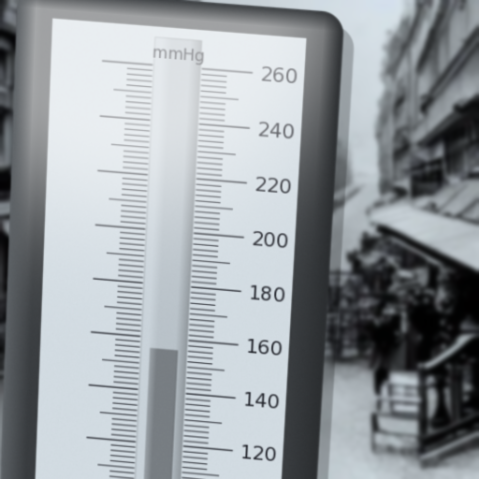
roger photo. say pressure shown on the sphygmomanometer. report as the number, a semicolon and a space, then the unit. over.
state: 156; mmHg
